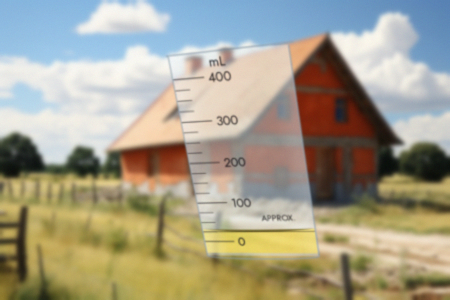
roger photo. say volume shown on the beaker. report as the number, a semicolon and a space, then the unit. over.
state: 25; mL
